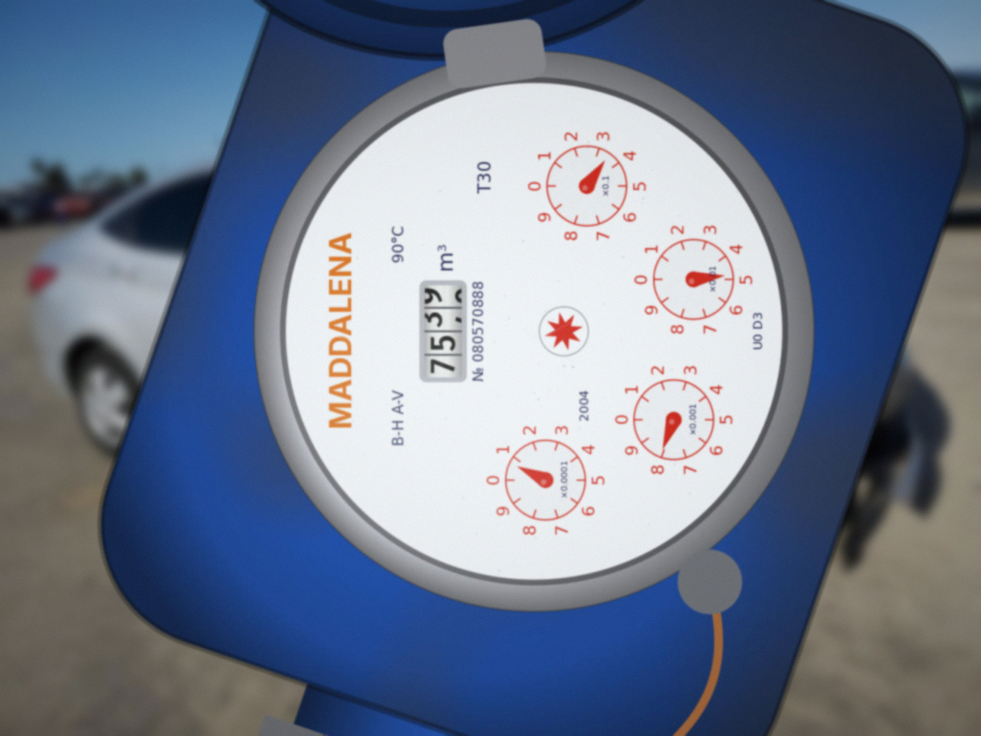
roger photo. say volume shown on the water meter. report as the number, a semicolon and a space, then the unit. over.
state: 7539.3480; m³
